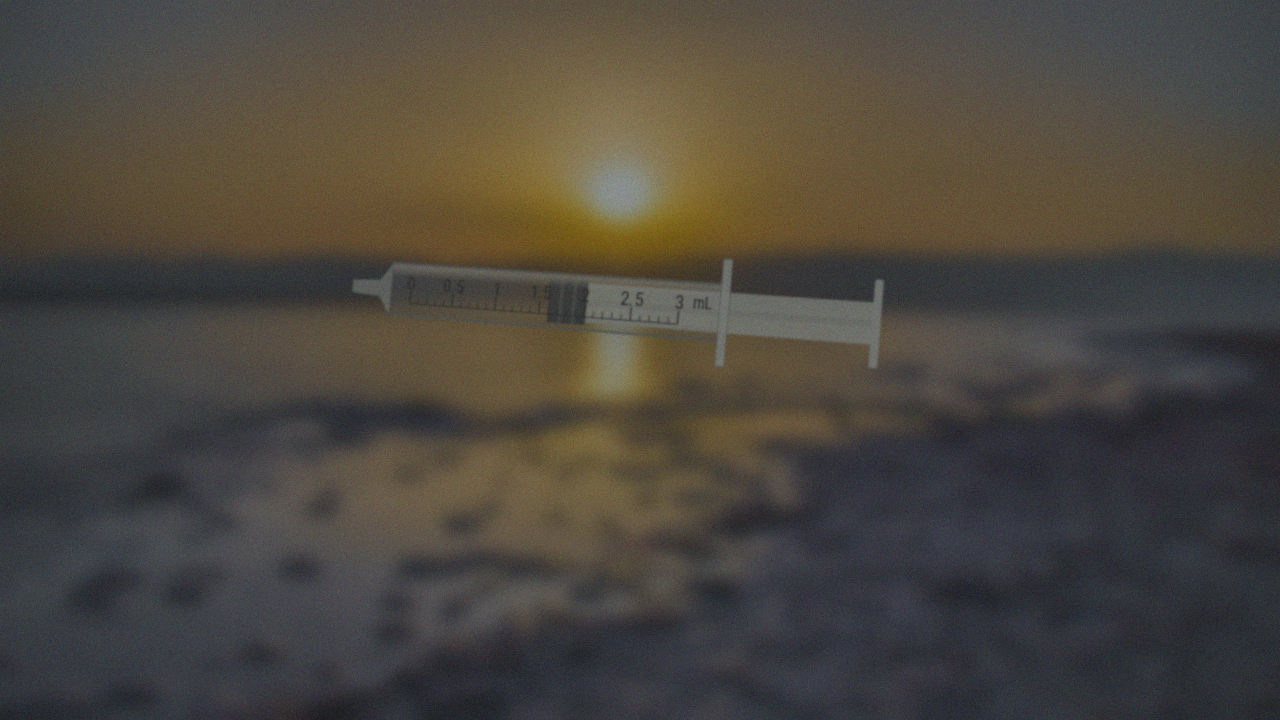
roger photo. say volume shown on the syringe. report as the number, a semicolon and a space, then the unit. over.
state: 1.6; mL
